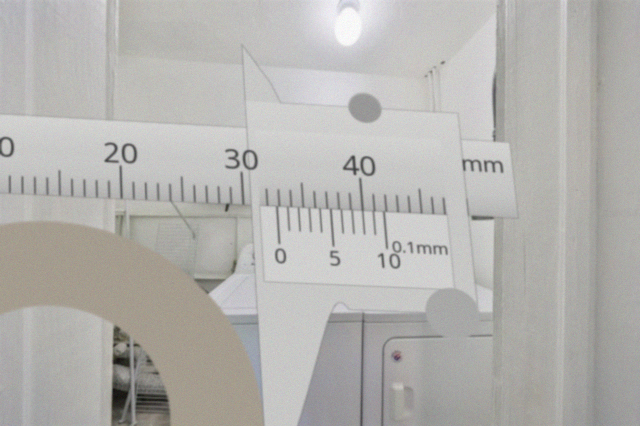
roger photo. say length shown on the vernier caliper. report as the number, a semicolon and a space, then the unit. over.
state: 32.8; mm
